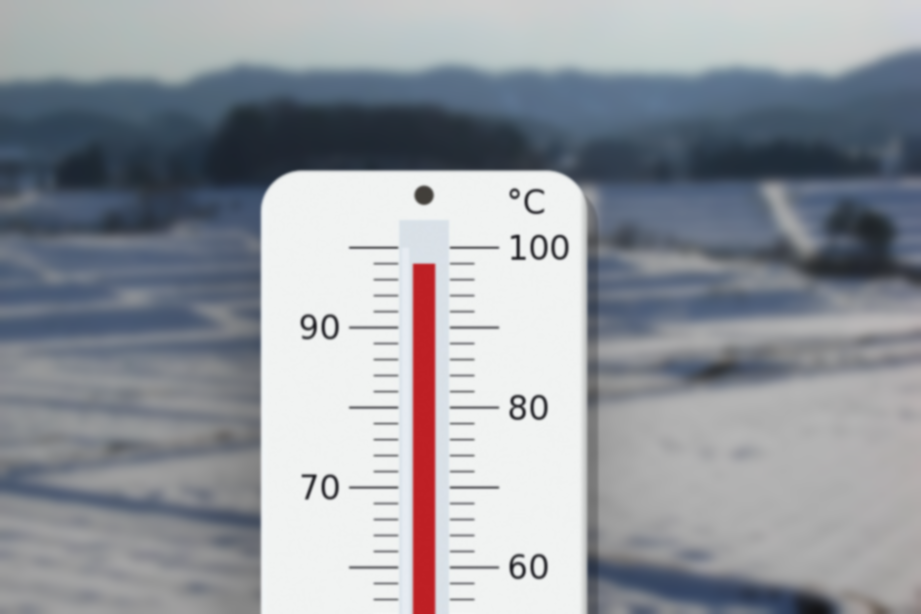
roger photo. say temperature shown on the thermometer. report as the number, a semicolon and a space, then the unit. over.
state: 98; °C
